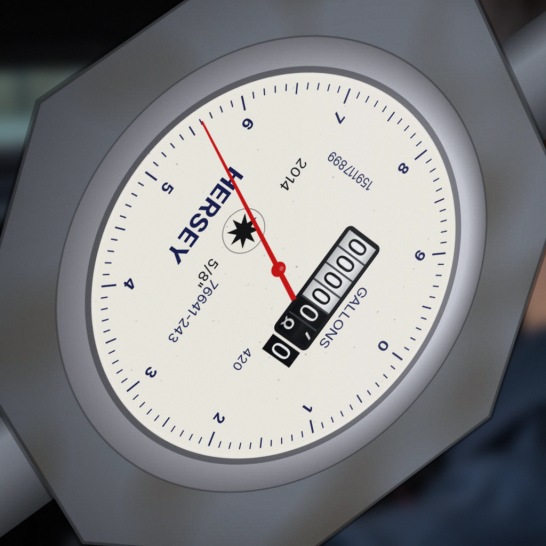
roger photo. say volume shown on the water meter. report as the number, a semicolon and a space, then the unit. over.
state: 75.6; gal
